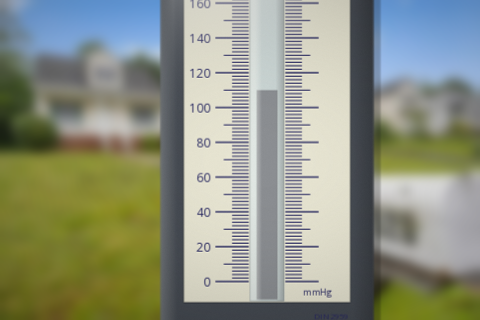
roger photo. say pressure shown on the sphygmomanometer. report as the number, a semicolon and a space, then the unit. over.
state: 110; mmHg
